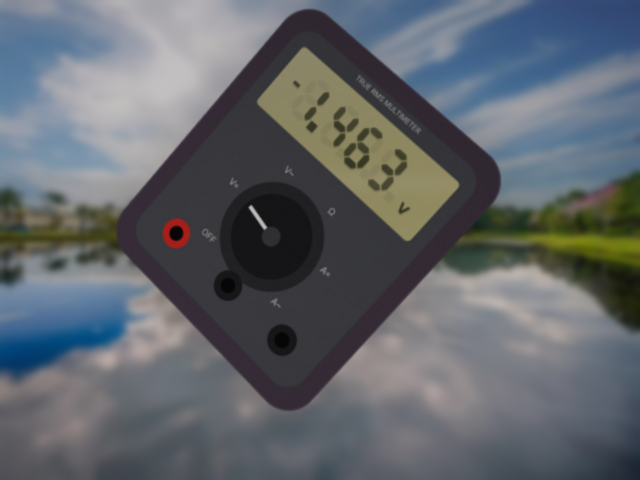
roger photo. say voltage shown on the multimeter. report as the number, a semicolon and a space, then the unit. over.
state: -1.463; V
